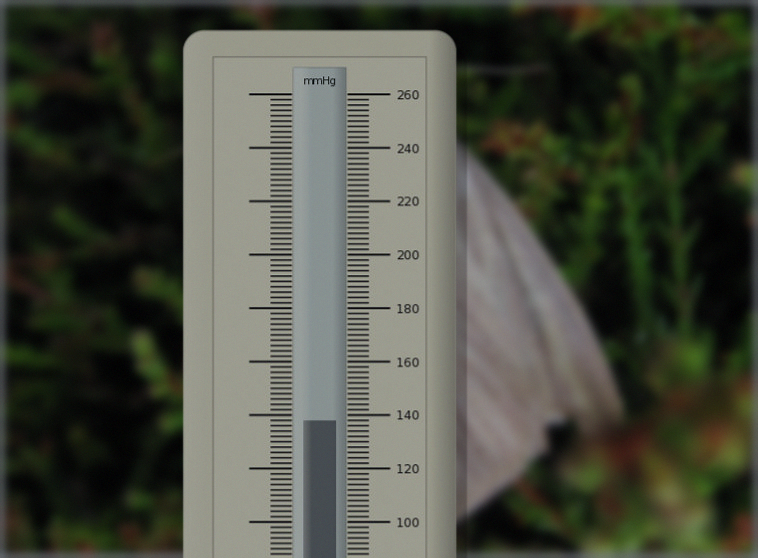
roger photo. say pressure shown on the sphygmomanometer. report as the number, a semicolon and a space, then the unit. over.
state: 138; mmHg
